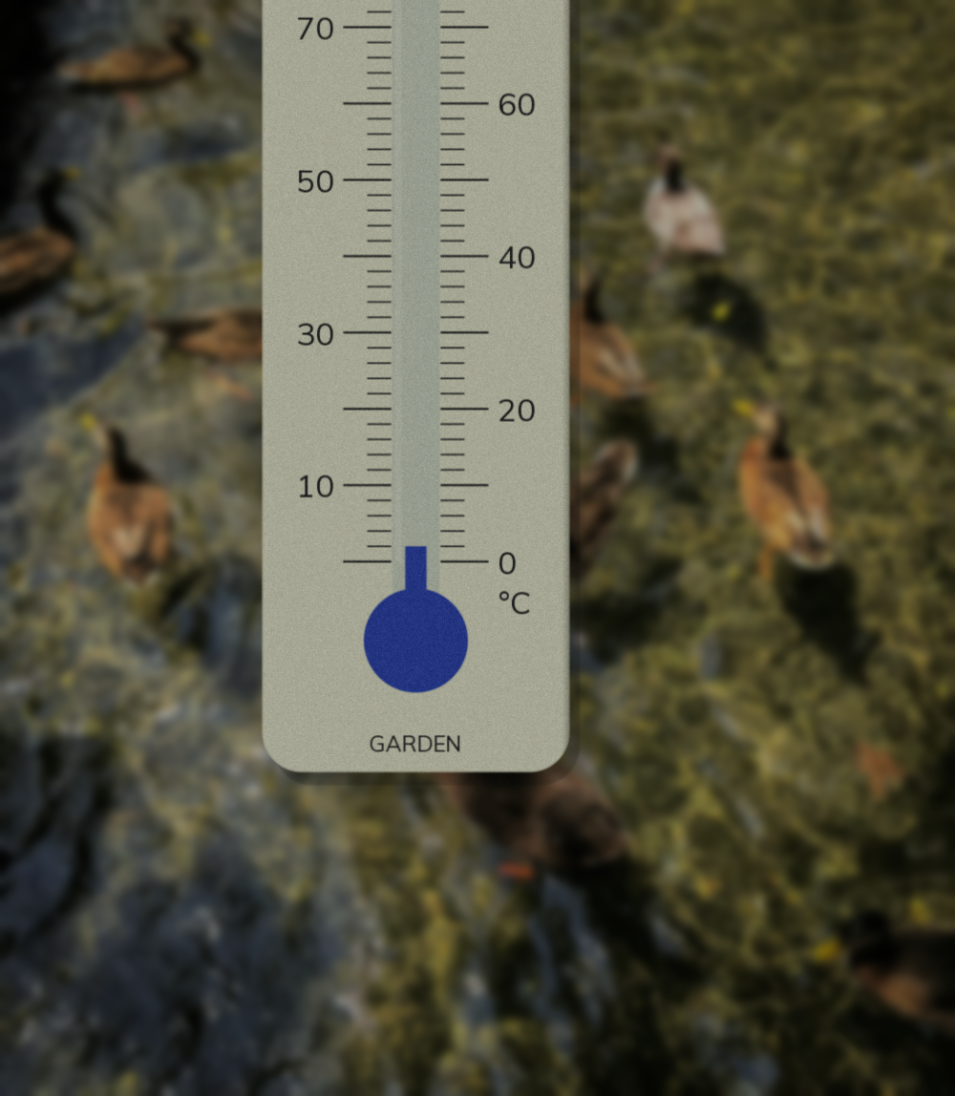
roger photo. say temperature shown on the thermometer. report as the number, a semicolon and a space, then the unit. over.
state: 2; °C
